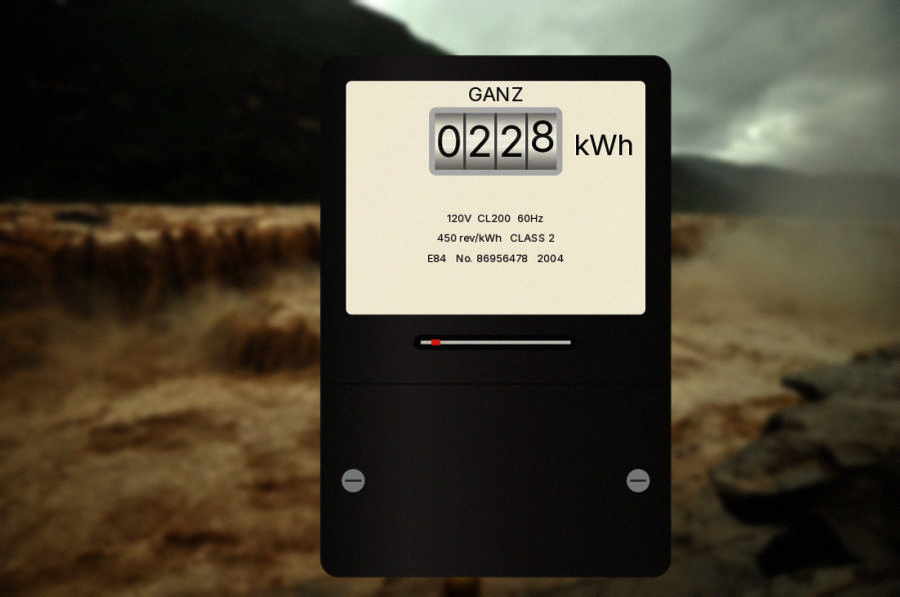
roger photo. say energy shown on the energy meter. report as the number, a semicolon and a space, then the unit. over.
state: 228; kWh
